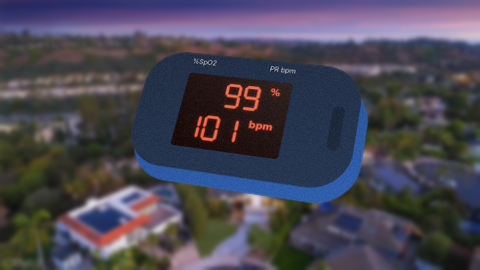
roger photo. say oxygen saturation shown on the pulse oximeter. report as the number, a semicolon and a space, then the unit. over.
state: 99; %
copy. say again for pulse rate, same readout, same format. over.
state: 101; bpm
